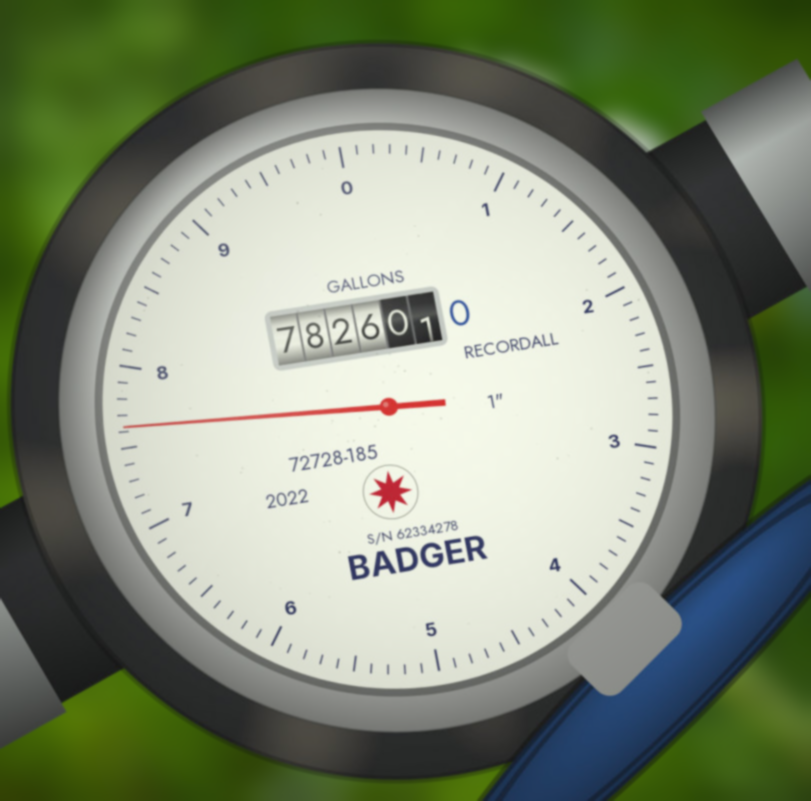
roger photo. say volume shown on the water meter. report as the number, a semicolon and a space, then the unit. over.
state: 7826007.6; gal
